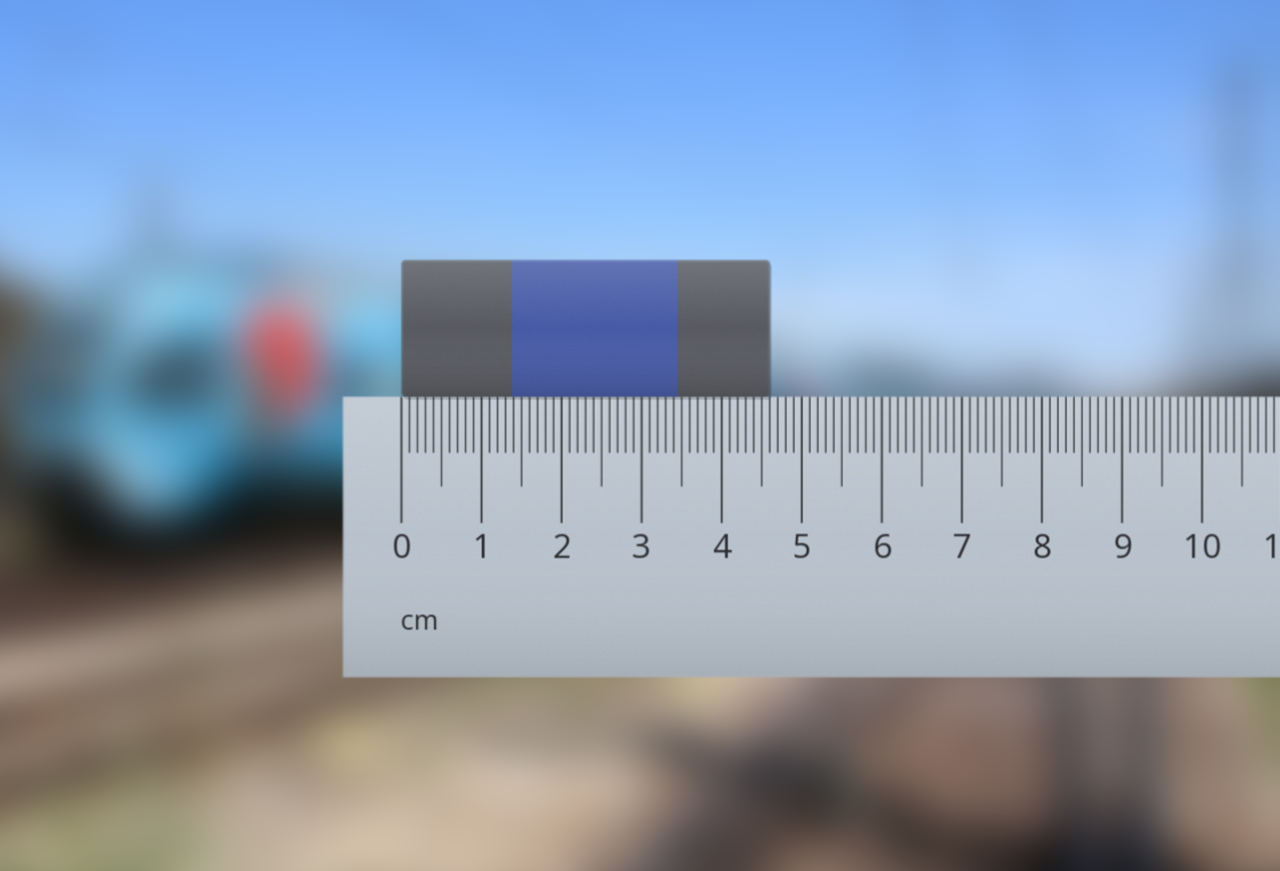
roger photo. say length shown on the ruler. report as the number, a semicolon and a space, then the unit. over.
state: 4.6; cm
